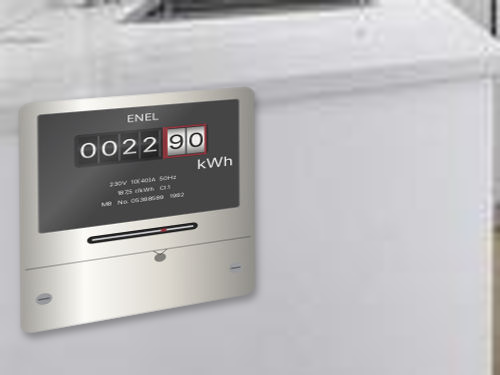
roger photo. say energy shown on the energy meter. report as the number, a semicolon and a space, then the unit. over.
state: 22.90; kWh
